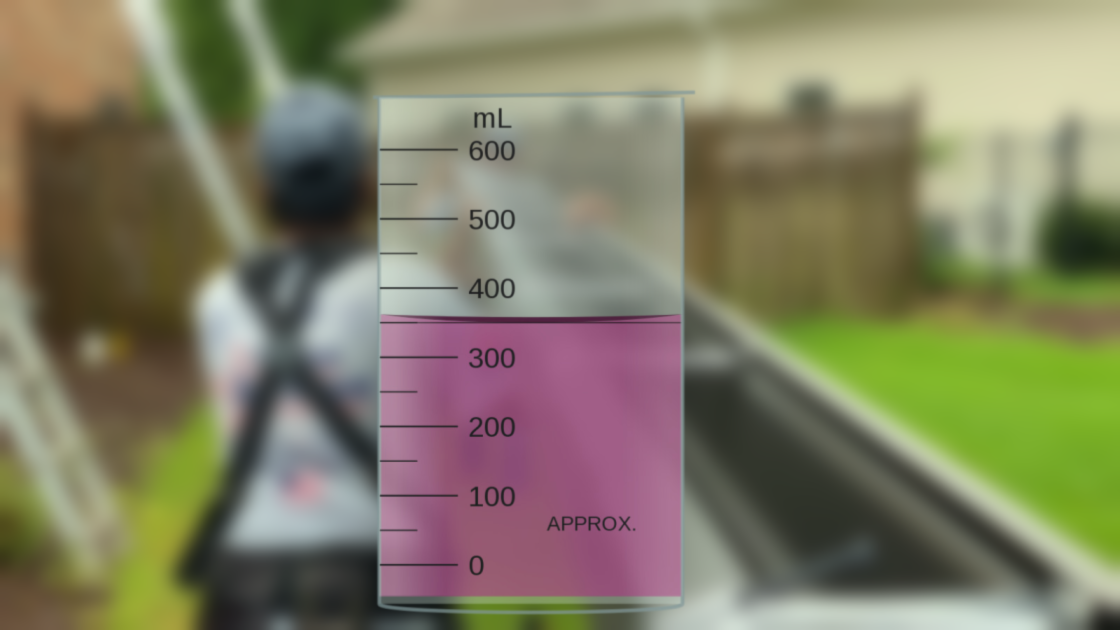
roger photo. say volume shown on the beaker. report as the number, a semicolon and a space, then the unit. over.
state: 350; mL
